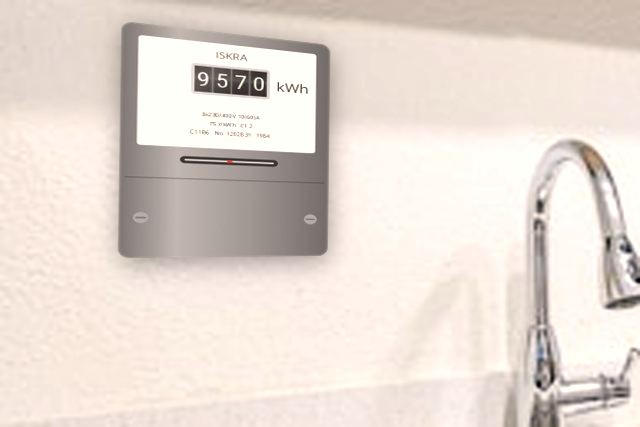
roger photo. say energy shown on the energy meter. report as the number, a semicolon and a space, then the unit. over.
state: 9570; kWh
